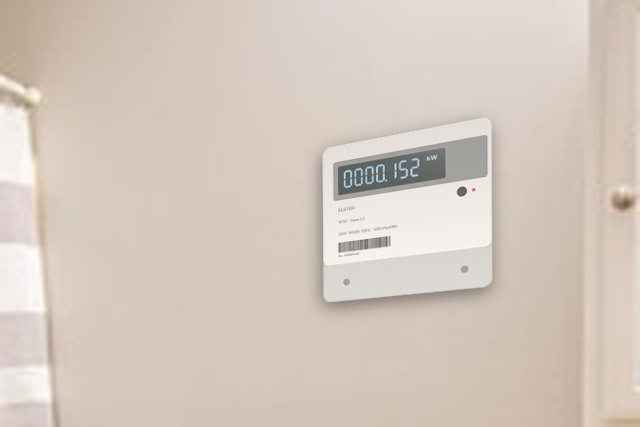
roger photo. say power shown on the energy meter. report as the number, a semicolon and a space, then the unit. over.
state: 0.152; kW
